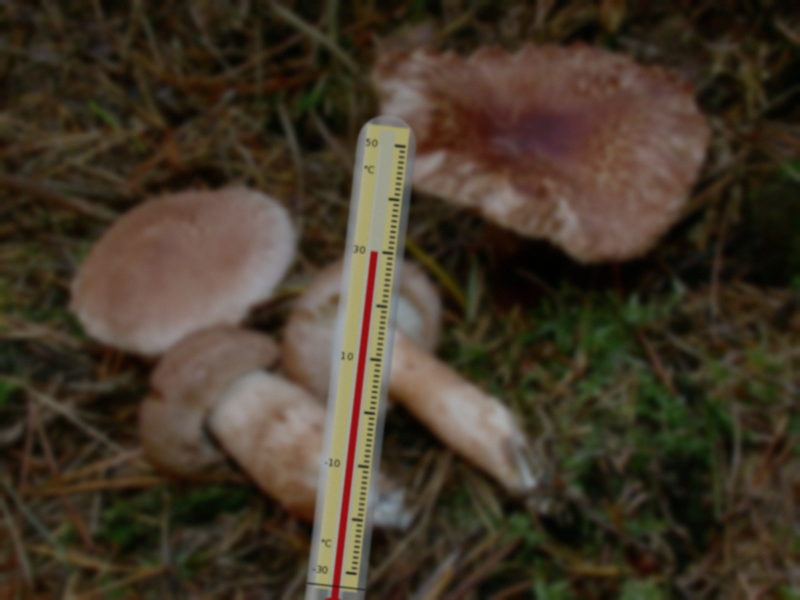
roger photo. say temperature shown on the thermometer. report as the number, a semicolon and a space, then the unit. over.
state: 30; °C
